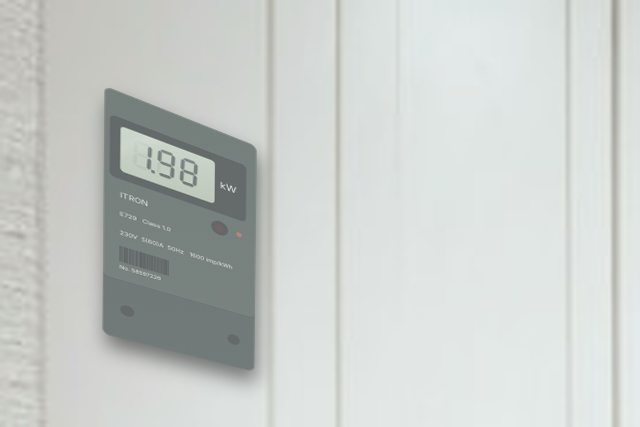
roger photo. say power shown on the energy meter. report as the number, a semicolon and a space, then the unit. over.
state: 1.98; kW
